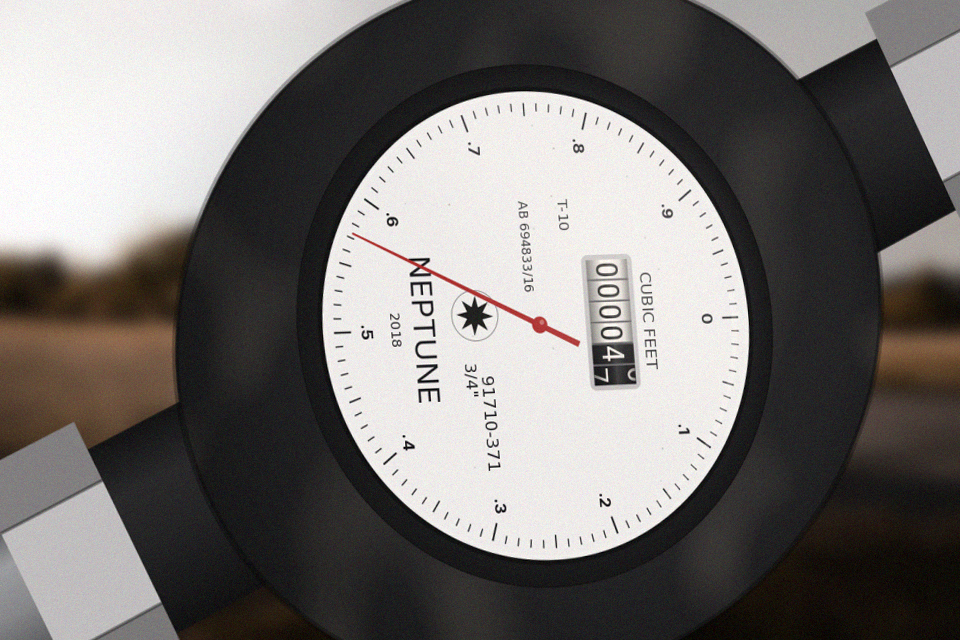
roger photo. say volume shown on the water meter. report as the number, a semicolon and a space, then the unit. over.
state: 46.57; ft³
